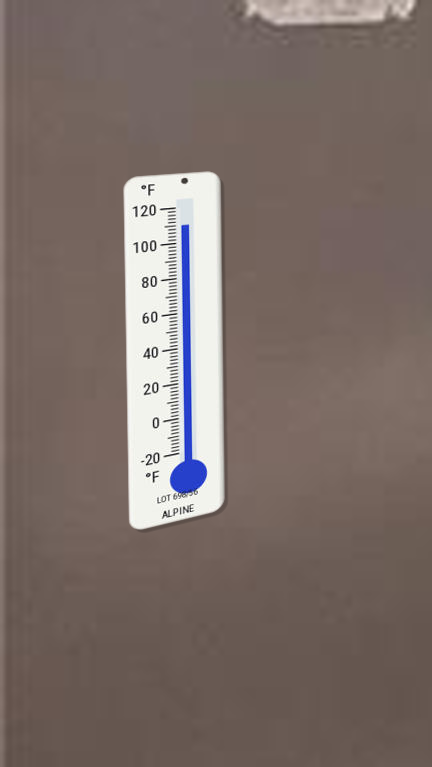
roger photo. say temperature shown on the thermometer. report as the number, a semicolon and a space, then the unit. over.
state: 110; °F
